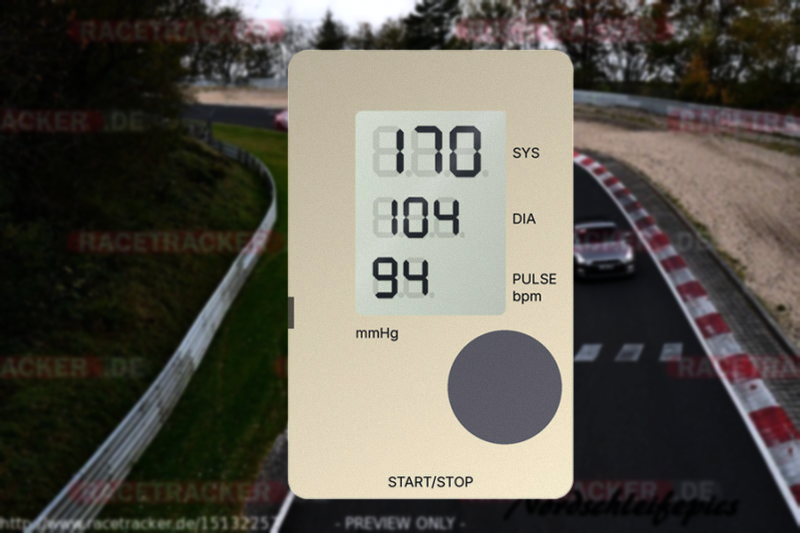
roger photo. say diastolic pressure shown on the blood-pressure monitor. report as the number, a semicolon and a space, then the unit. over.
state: 104; mmHg
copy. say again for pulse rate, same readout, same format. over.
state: 94; bpm
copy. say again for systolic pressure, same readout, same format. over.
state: 170; mmHg
